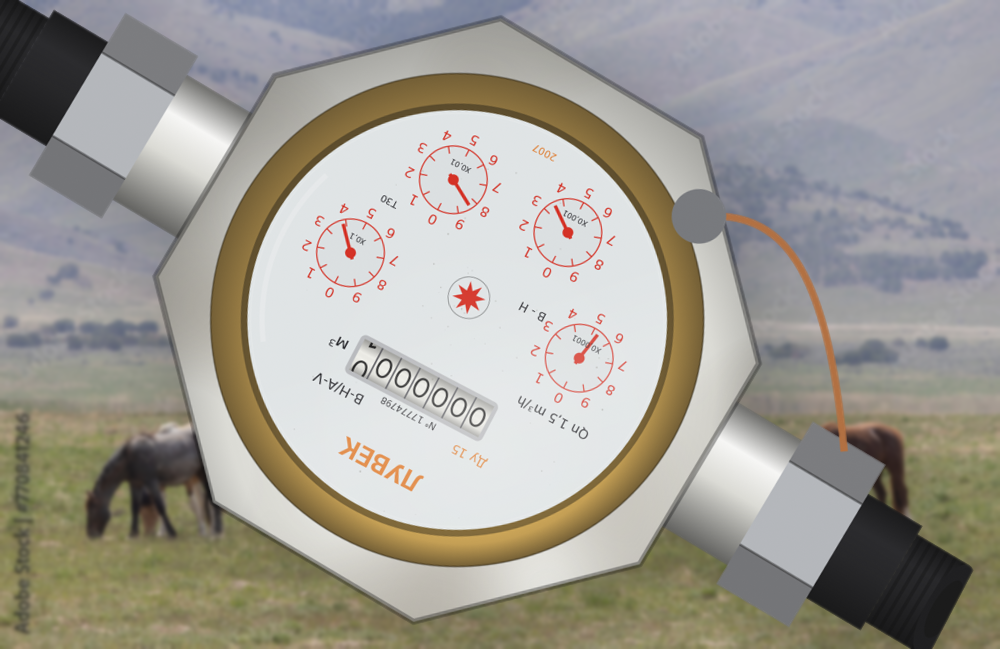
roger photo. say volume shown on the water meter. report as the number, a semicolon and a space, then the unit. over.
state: 0.3835; m³
